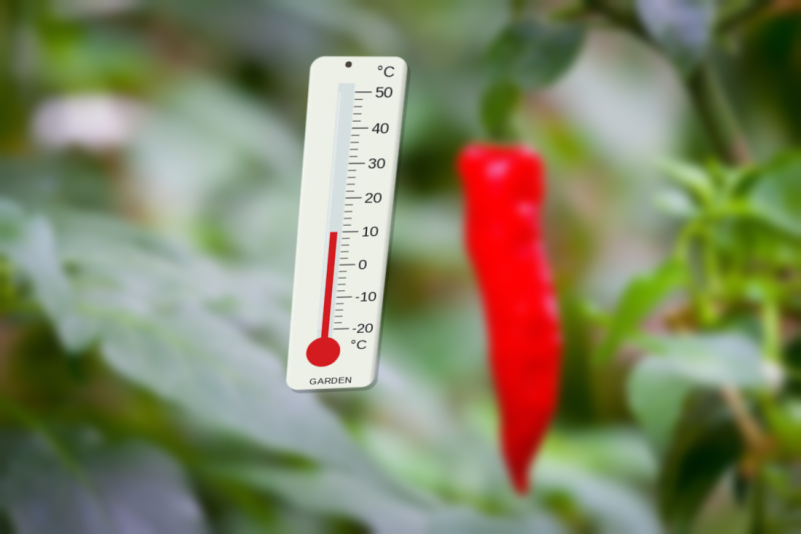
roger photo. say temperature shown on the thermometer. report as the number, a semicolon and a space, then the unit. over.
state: 10; °C
